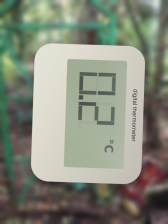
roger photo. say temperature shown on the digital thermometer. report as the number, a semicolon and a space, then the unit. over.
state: 0.2; °C
